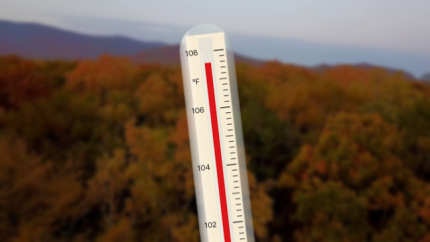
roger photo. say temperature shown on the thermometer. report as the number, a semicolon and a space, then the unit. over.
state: 107.6; °F
